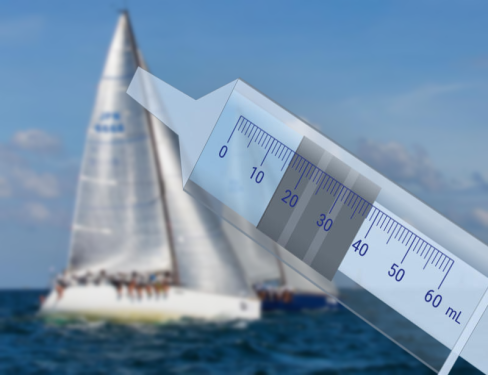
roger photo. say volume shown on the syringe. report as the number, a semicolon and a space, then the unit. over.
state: 16; mL
